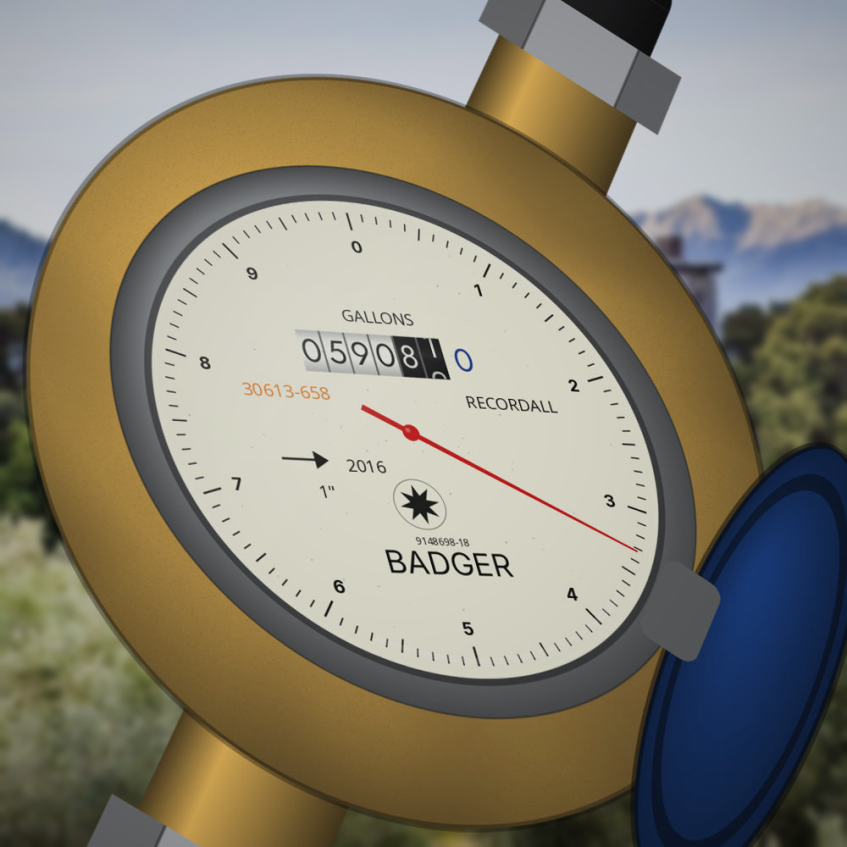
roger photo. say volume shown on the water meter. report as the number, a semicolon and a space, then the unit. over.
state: 590813.3; gal
